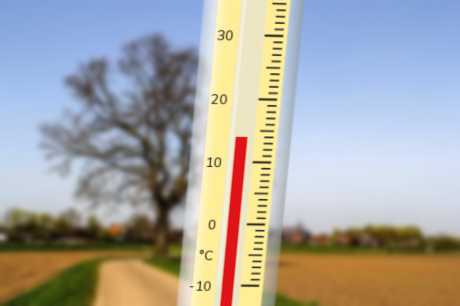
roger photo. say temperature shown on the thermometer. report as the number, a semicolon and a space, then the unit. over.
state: 14; °C
